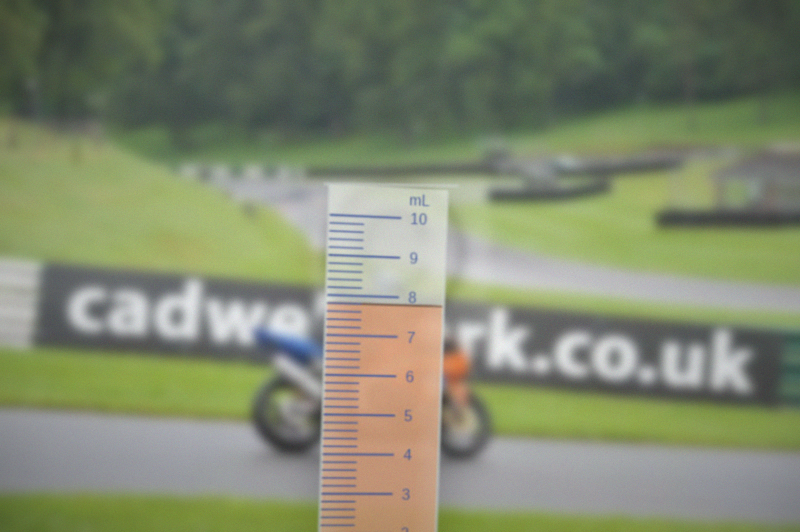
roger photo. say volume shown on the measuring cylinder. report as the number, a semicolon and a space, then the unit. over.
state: 7.8; mL
